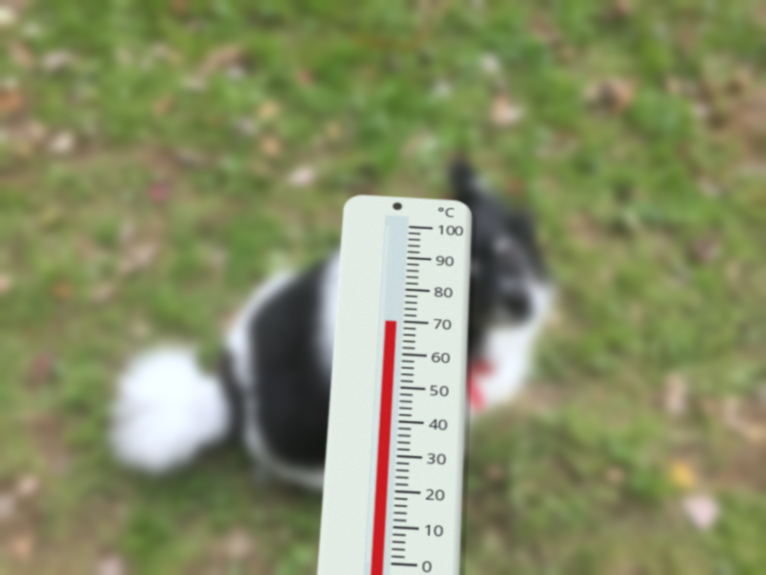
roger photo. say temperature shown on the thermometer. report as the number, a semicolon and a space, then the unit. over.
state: 70; °C
